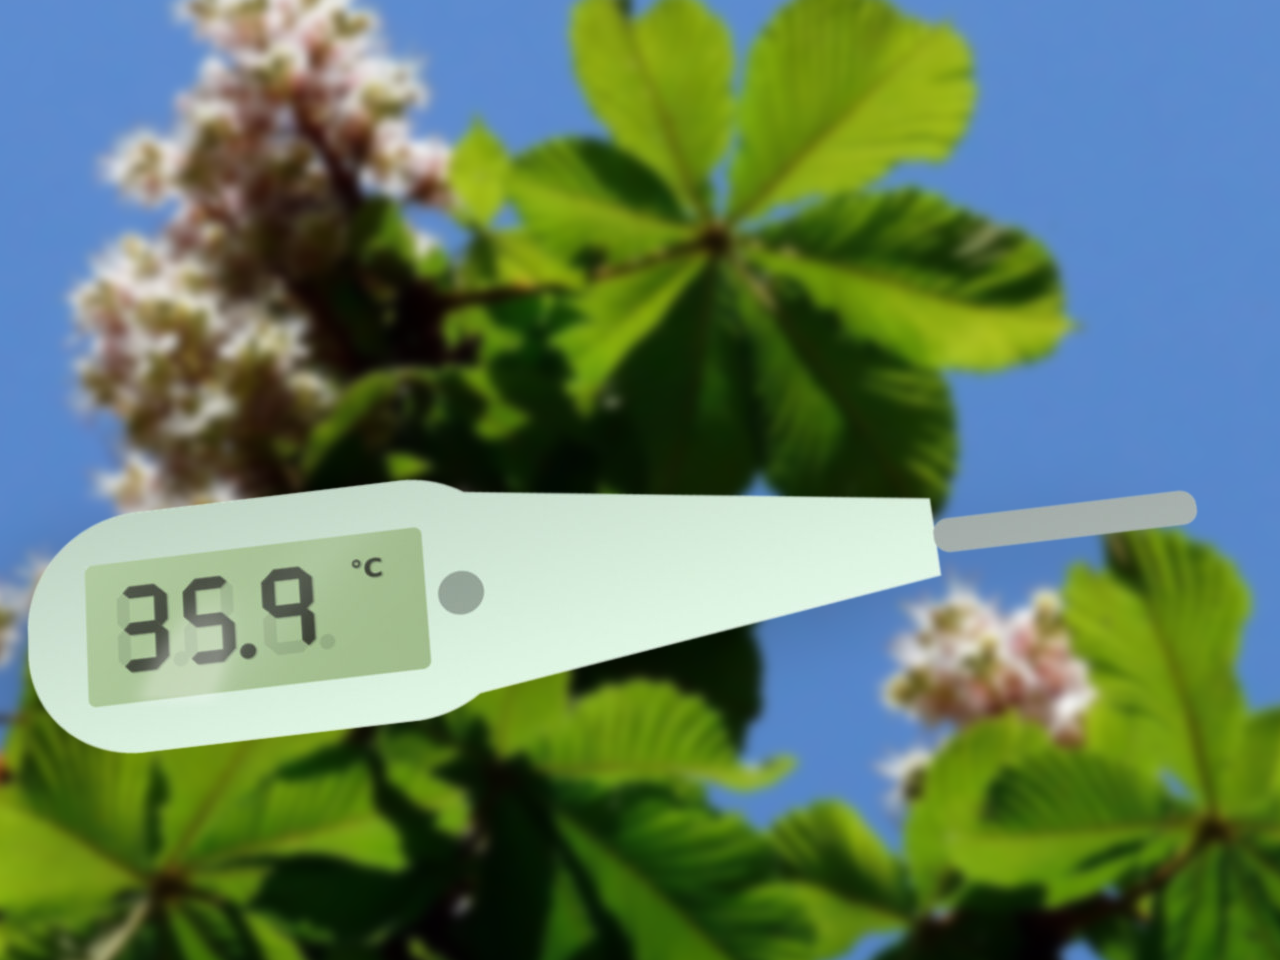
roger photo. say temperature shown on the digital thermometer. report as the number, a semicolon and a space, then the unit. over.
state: 35.9; °C
